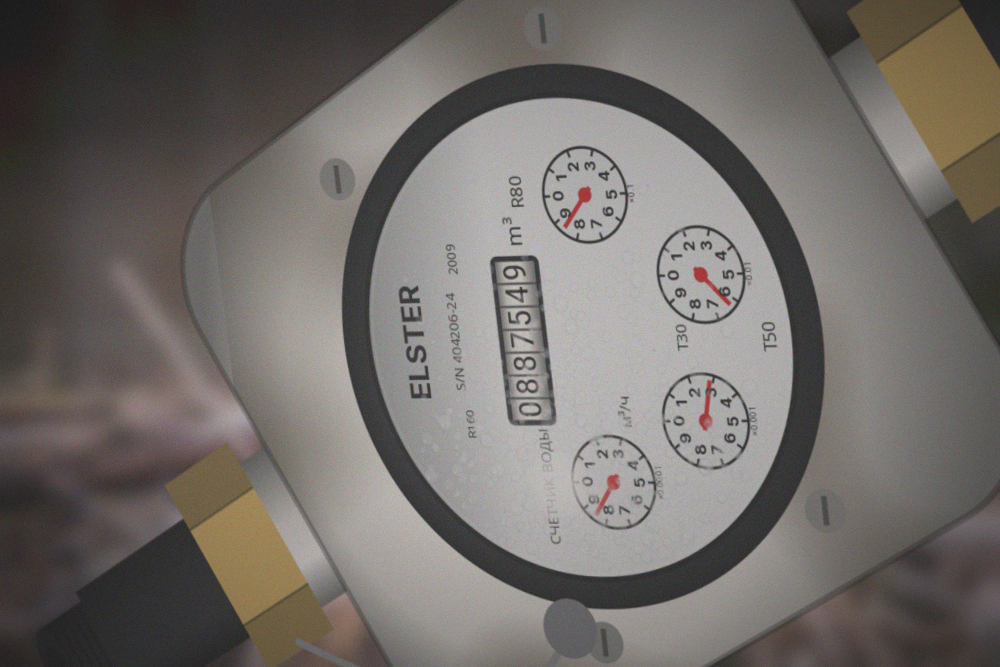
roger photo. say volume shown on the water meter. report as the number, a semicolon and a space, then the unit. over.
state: 887549.8628; m³
